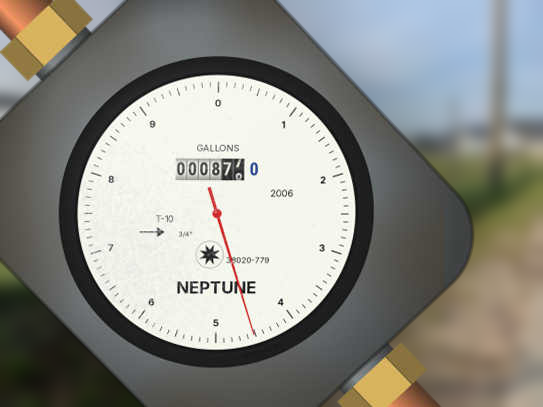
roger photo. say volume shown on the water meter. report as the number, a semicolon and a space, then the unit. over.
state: 8774.5; gal
